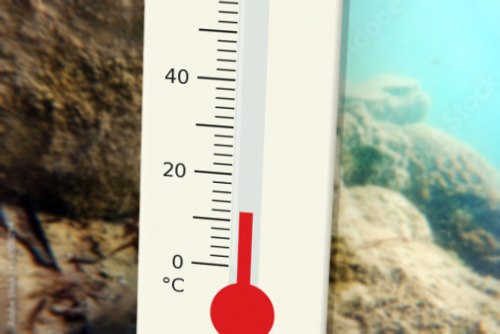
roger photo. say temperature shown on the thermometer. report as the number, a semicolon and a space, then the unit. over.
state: 12; °C
